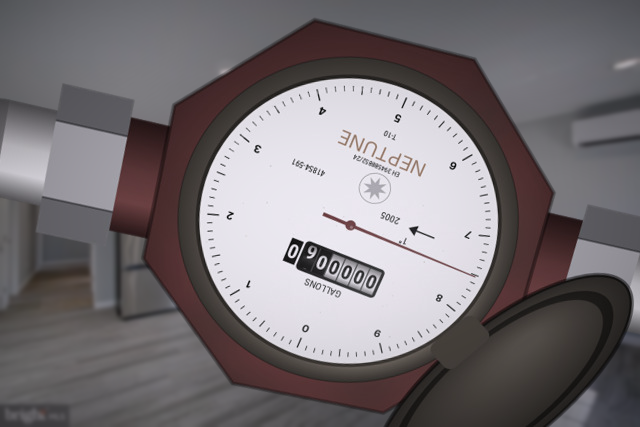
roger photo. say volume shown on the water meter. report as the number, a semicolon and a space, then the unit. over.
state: 57.5; gal
